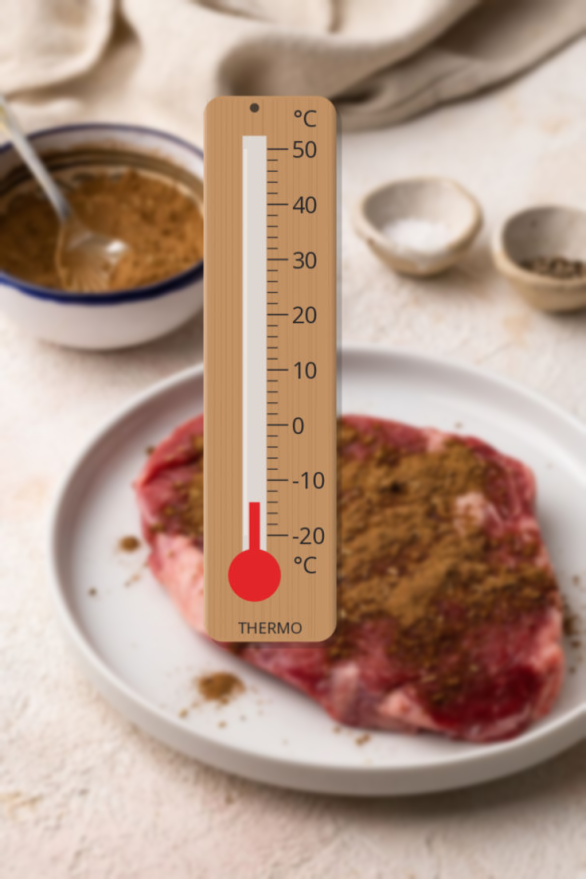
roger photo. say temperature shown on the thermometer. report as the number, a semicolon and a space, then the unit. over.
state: -14; °C
